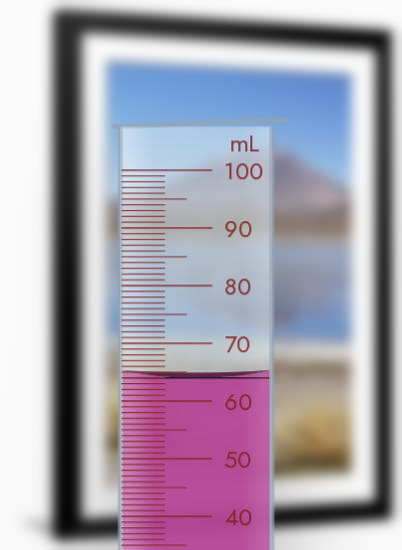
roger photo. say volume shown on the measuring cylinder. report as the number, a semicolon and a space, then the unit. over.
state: 64; mL
